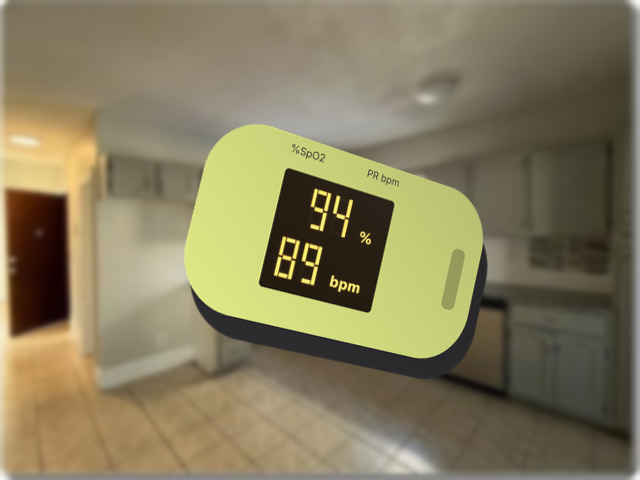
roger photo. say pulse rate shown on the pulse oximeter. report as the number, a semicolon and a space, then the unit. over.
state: 89; bpm
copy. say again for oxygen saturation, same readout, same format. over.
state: 94; %
